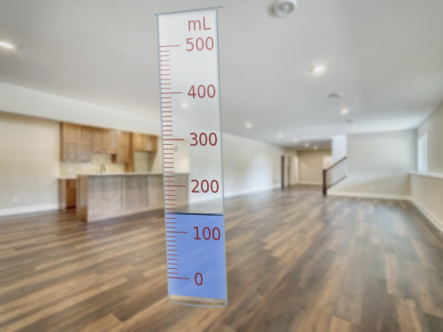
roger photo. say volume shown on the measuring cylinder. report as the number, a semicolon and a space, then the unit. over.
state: 140; mL
